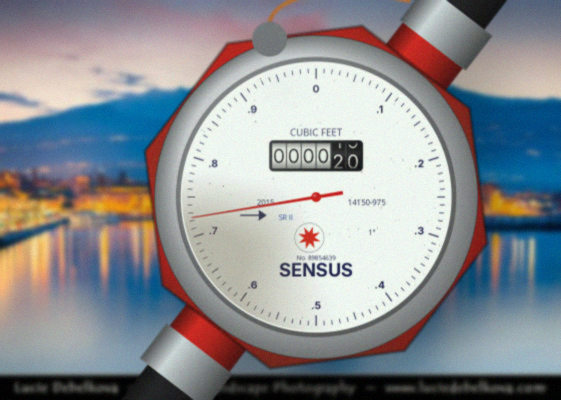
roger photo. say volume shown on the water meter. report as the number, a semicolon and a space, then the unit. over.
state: 19.72; ft³
